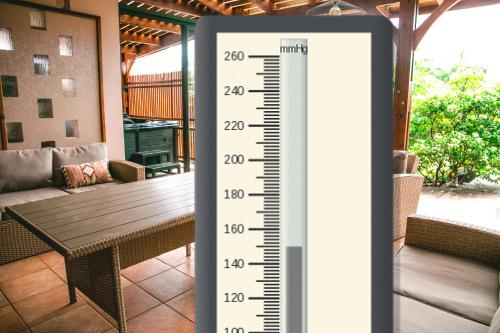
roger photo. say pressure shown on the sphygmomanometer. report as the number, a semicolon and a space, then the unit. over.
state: 150; mmHg
